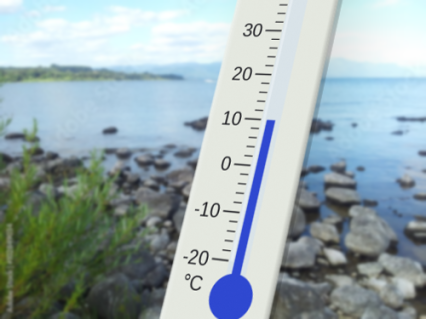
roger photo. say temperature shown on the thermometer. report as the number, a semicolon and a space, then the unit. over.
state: 10; °C
